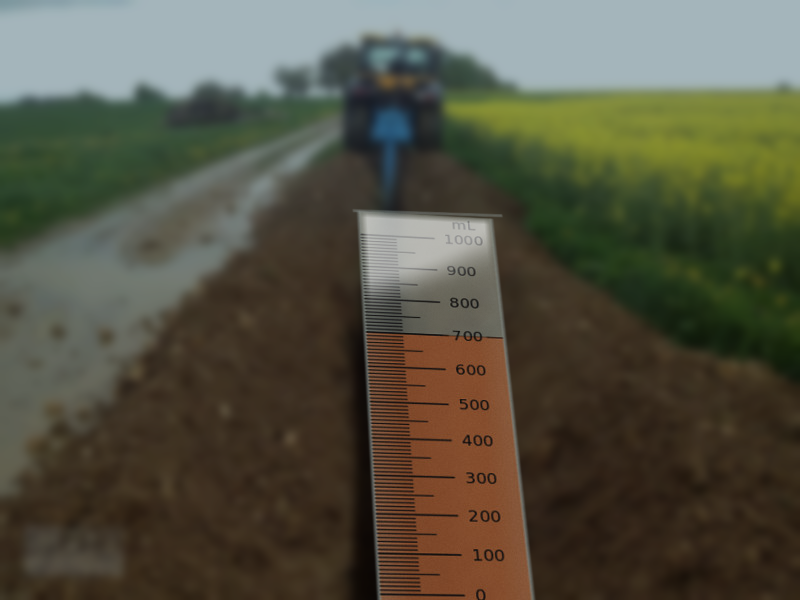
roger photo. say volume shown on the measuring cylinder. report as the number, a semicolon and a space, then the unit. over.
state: 700; mL
